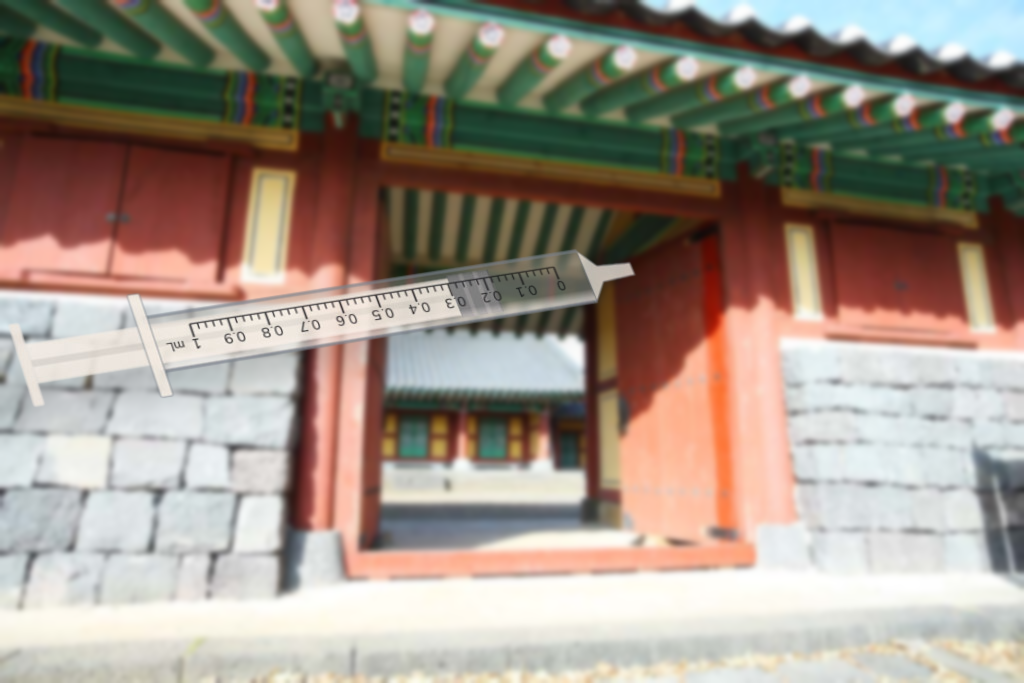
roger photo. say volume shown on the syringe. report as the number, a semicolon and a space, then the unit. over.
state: 0.18; mL
